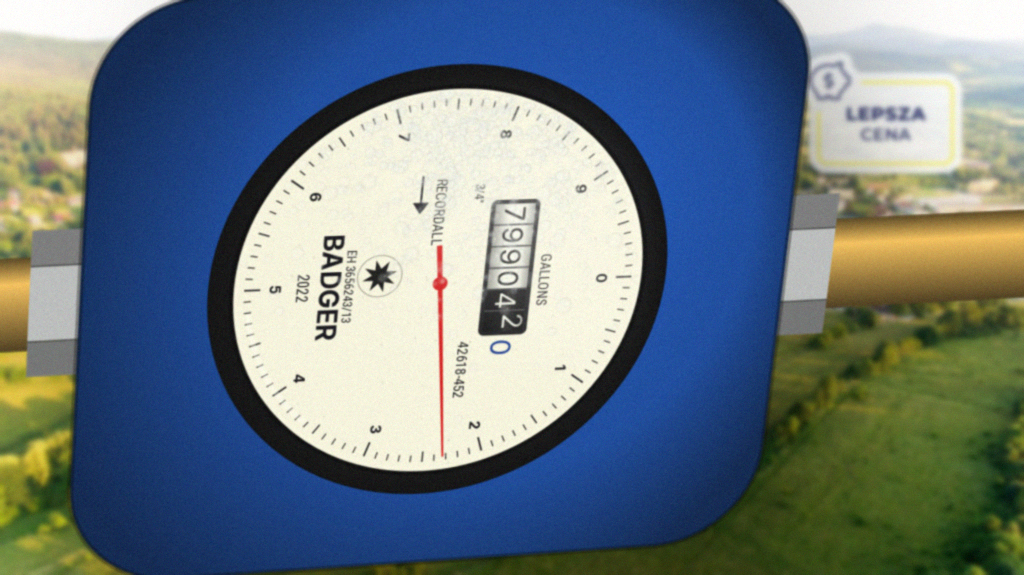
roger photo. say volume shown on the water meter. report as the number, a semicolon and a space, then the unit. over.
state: 7990422.3; gal
